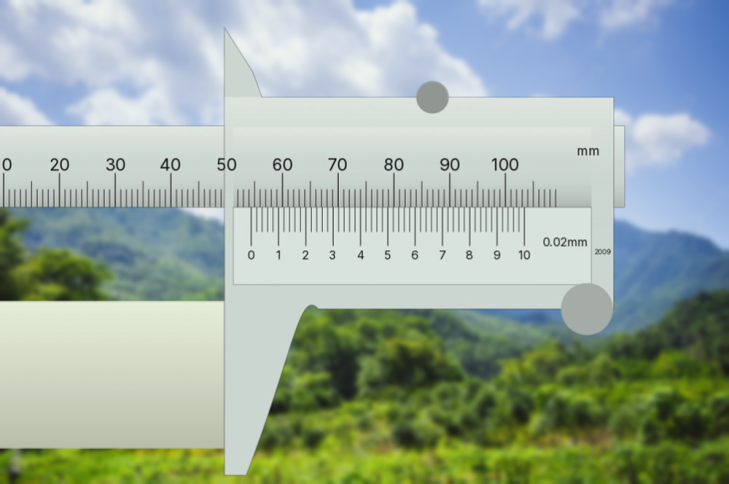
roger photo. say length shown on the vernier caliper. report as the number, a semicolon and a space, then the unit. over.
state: 54.4; mm
